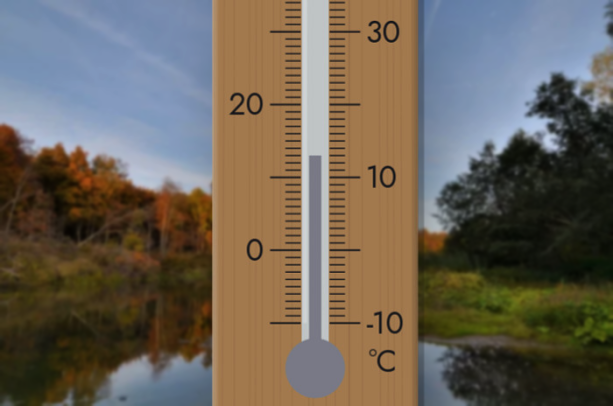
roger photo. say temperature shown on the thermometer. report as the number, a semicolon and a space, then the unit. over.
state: 13; °C
